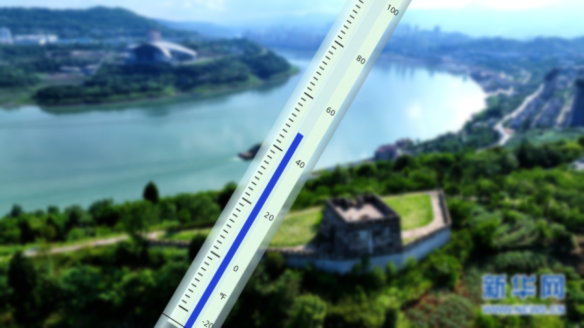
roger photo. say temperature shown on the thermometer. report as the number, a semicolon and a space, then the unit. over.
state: 48; °F
